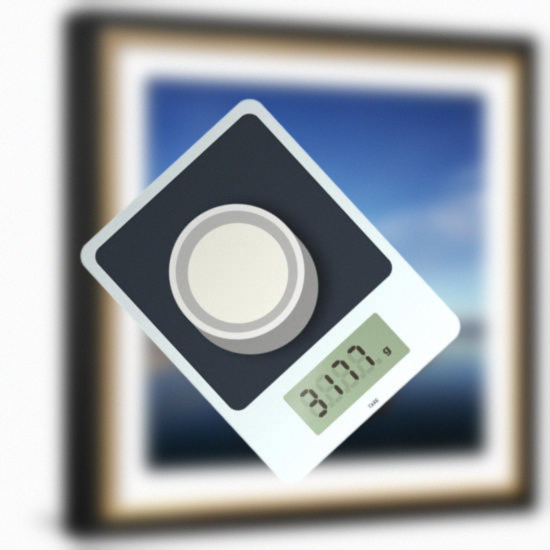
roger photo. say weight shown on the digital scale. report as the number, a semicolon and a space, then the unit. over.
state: 3177; g
